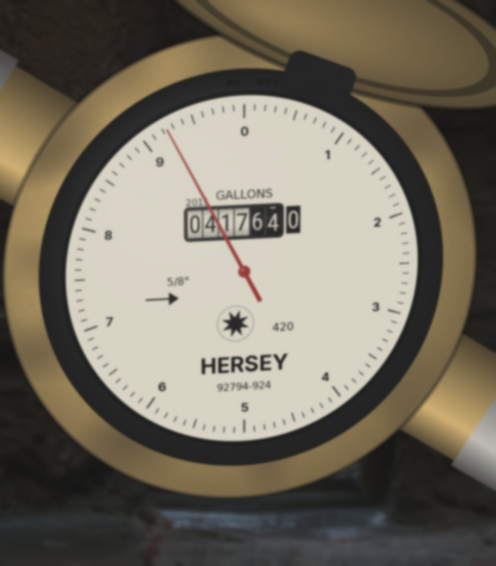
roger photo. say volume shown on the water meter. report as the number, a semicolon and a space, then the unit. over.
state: 417639.2; gal
